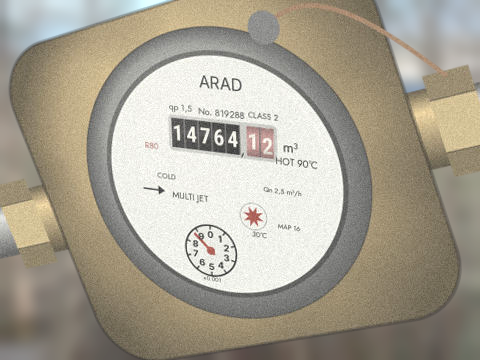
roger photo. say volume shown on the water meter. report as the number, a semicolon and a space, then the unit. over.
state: 14764.118; m³
